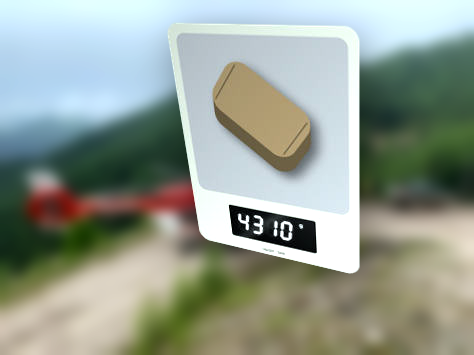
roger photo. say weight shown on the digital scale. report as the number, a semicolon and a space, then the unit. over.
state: 4310; g
